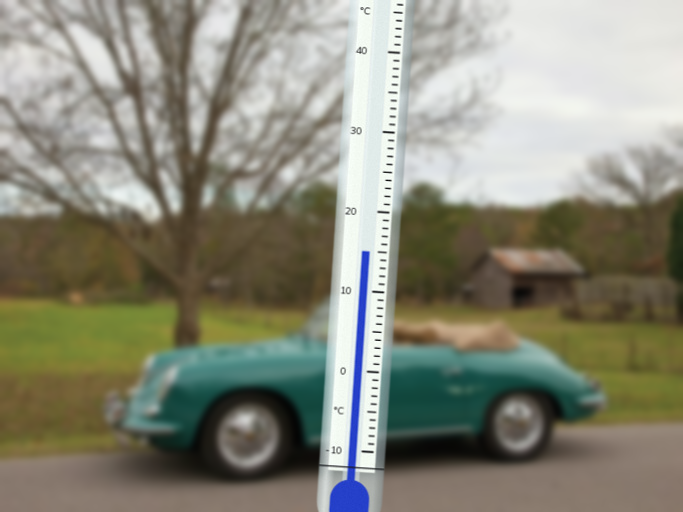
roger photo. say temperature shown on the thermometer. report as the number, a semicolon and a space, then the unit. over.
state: 15; °C
